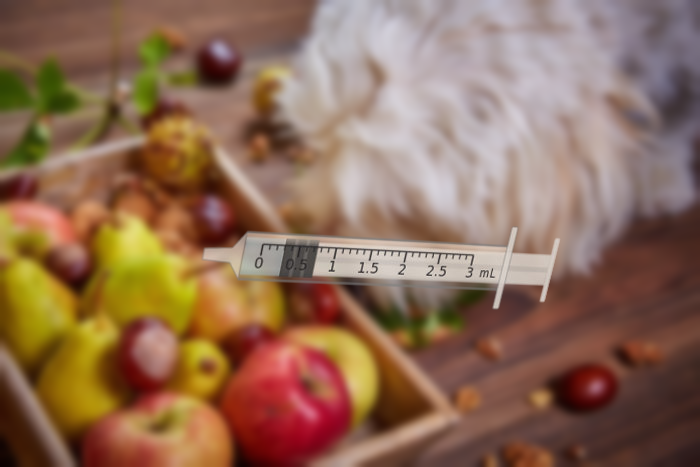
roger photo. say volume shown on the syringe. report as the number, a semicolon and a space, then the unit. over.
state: 0.3; mL
